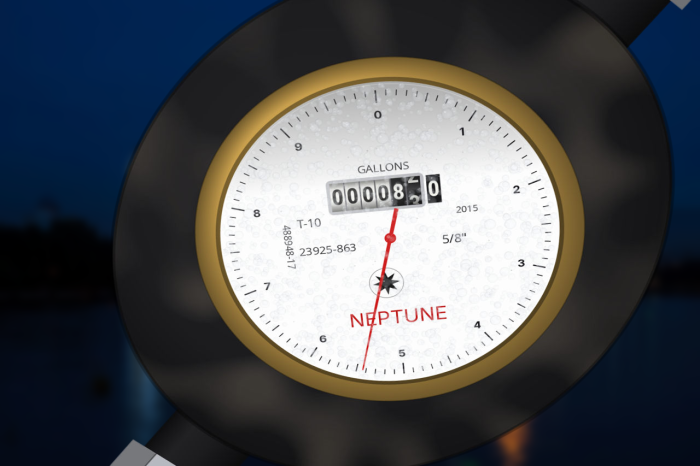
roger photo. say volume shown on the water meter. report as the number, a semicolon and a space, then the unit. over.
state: 825.4; gal
